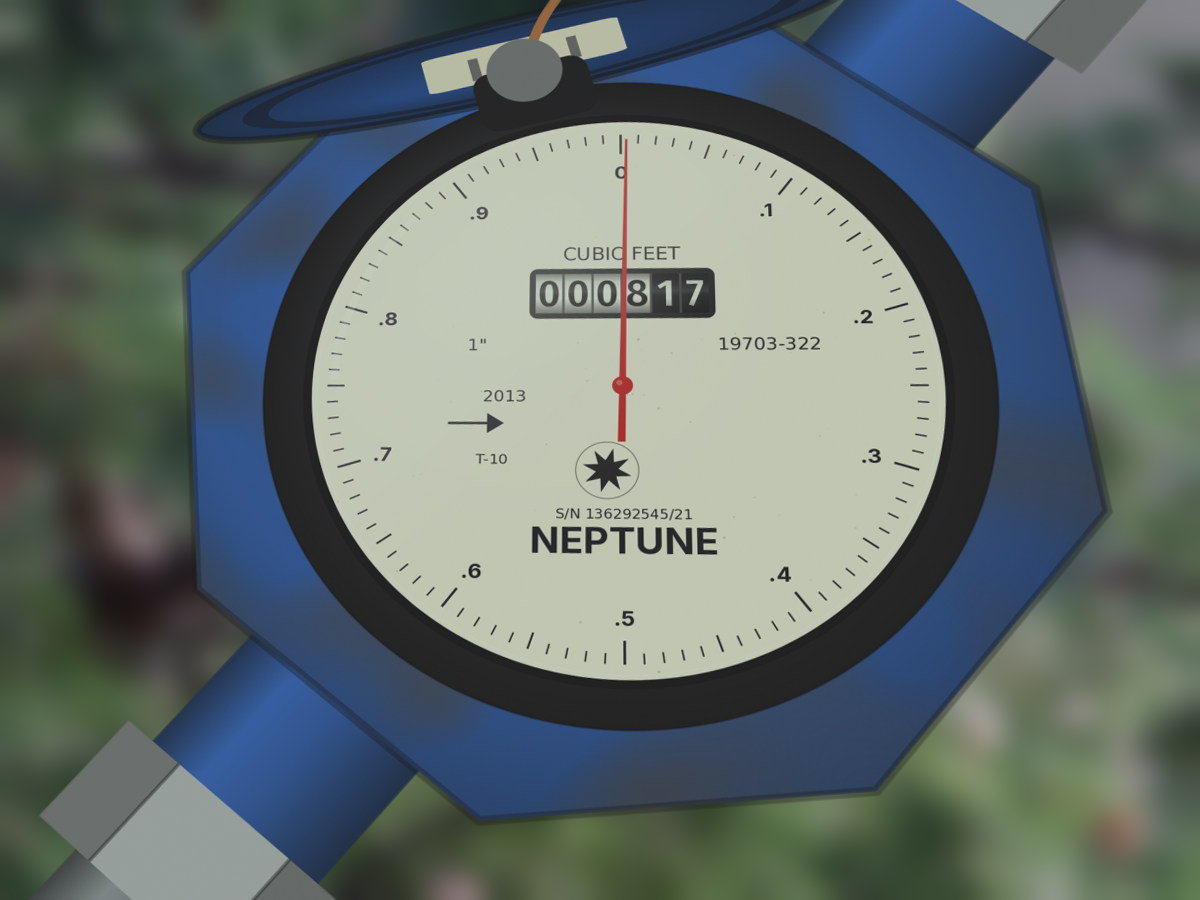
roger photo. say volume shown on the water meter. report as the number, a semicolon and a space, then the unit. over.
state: 817.00; ft³
